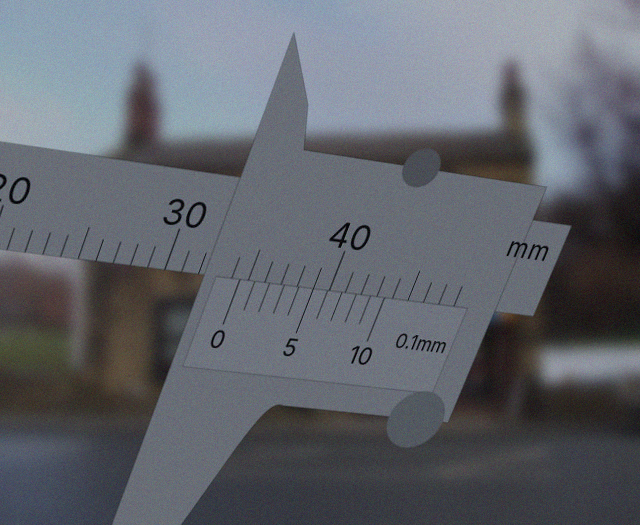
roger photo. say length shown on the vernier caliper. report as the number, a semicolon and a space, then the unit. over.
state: 34.5; mm
